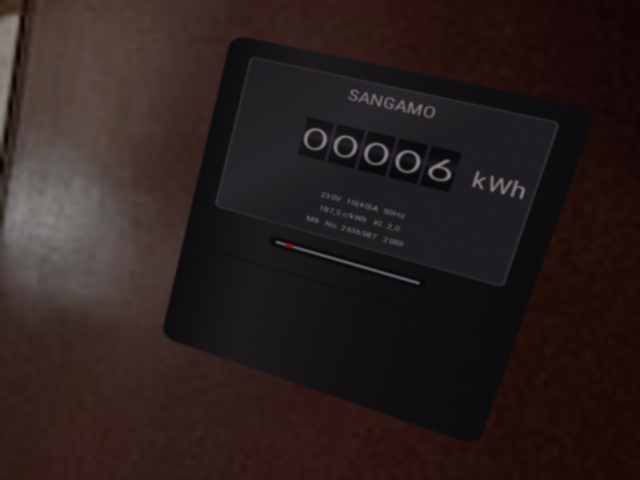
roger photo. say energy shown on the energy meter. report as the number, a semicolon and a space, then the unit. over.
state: 6; kWh
